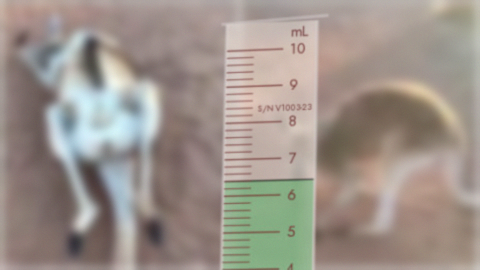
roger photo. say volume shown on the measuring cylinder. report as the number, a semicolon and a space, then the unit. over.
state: 6.4; mL
